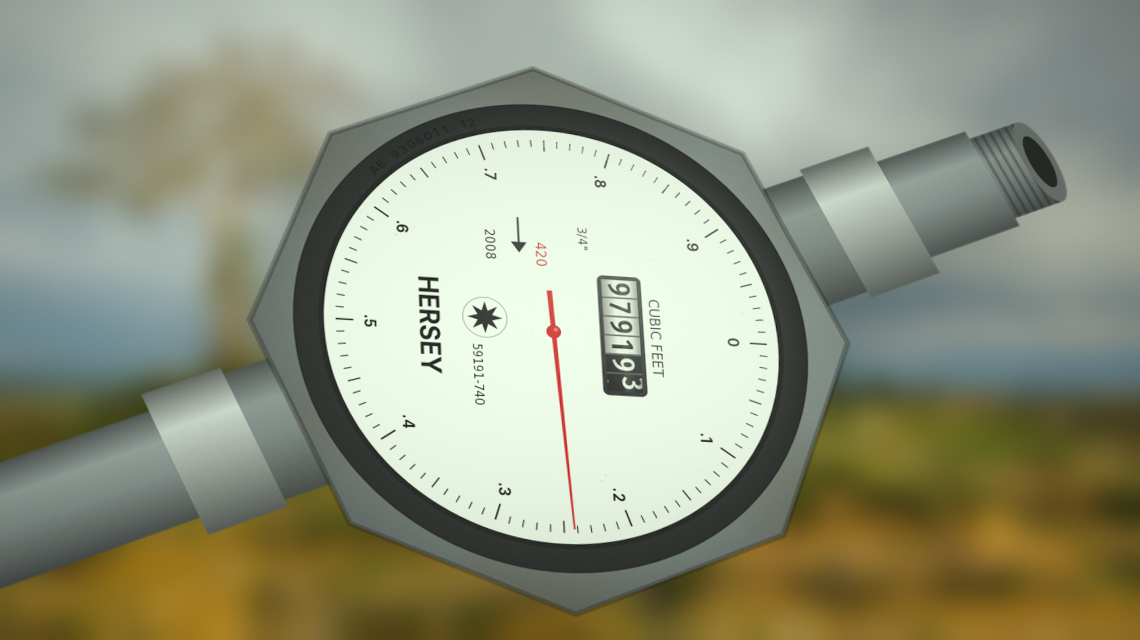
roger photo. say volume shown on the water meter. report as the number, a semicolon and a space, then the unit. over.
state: 979193.24; ft³
